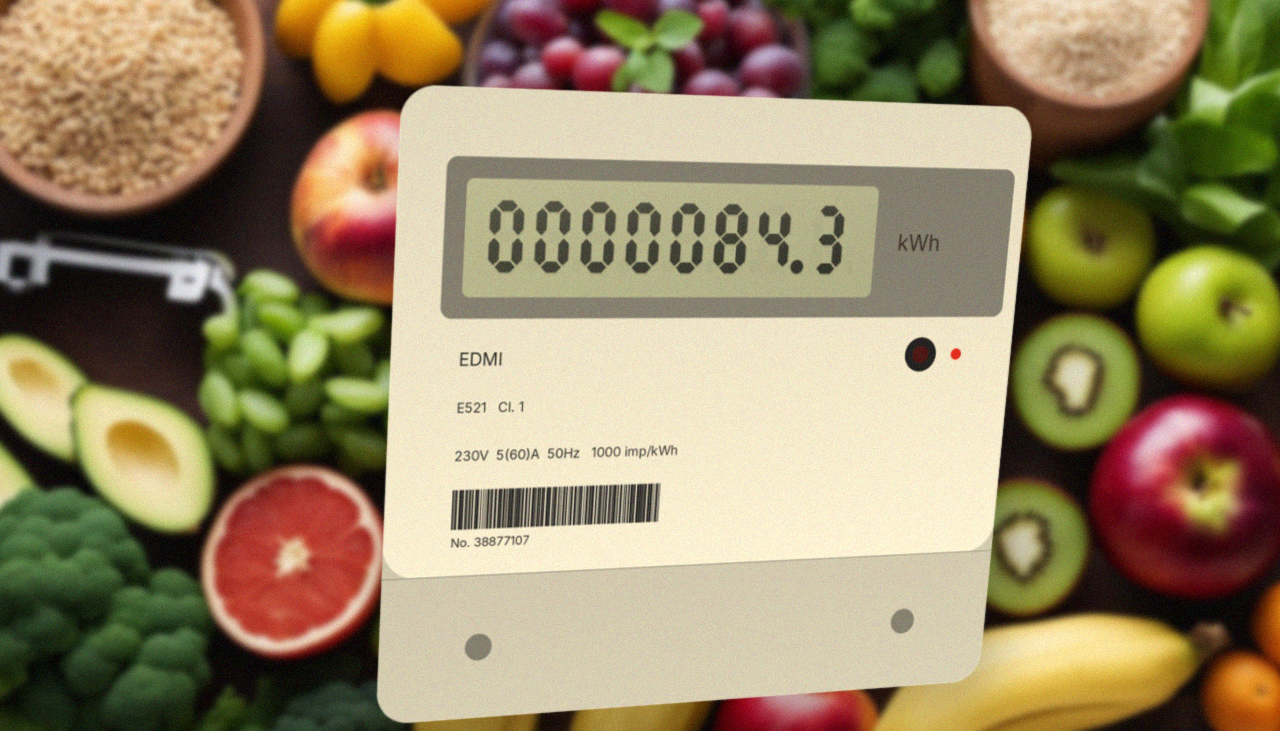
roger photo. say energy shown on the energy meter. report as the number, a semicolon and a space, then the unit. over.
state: 84.3; kWh
